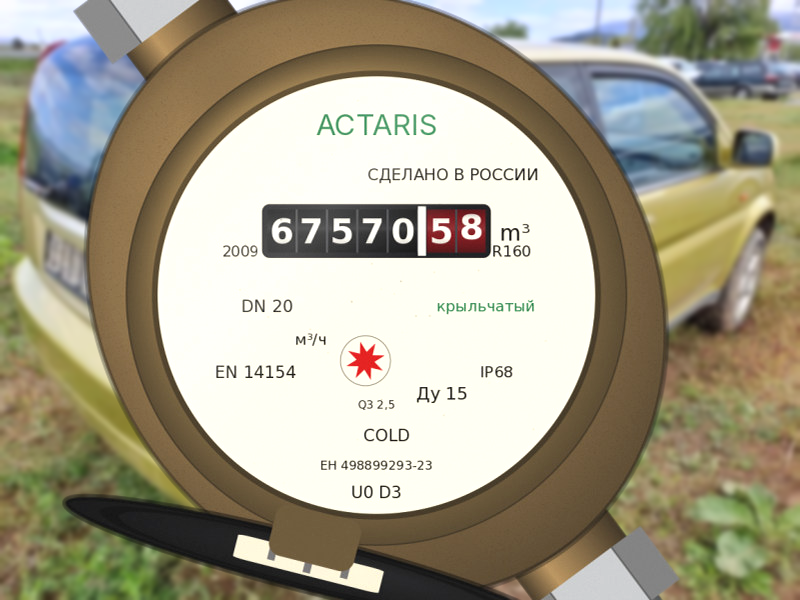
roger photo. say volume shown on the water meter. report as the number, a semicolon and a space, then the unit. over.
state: 67570.58; m³
